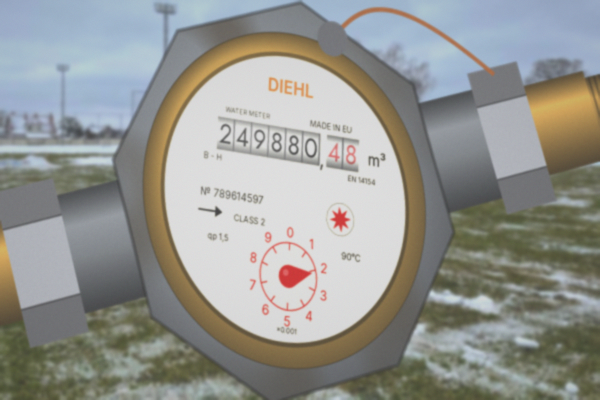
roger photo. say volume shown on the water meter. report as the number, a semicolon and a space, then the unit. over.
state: 249880.482; m³
